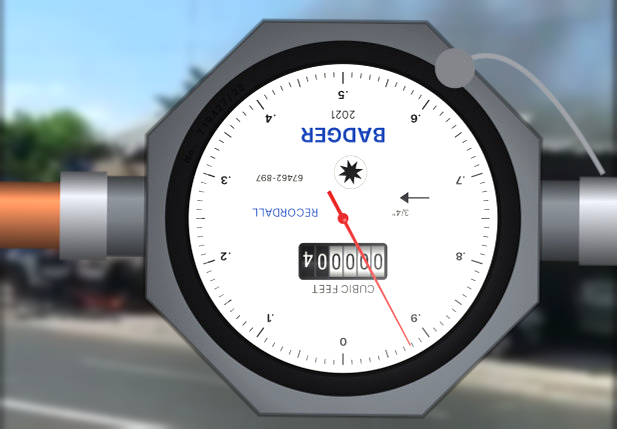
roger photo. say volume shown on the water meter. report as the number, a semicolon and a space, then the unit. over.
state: 3.92; ft³
